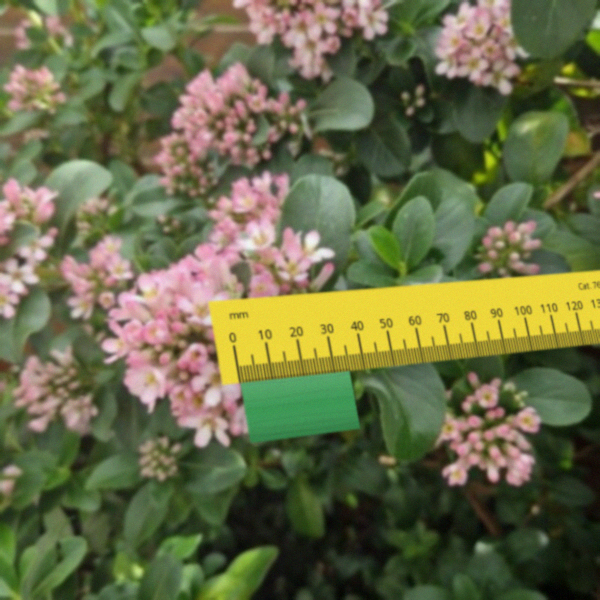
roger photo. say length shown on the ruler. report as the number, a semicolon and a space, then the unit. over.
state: 35; mm
